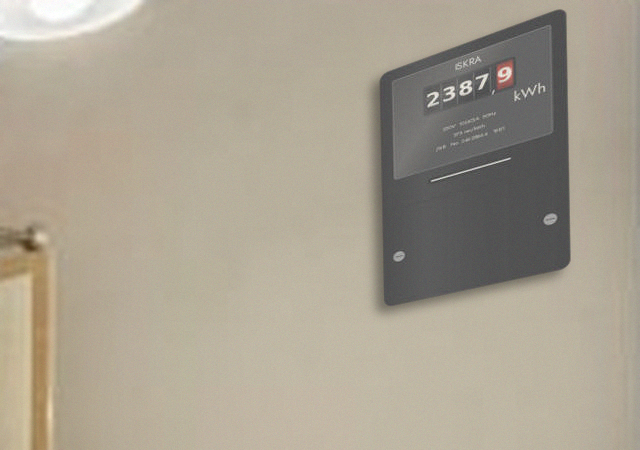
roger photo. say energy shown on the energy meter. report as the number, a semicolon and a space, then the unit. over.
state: 2387.9; kWh
